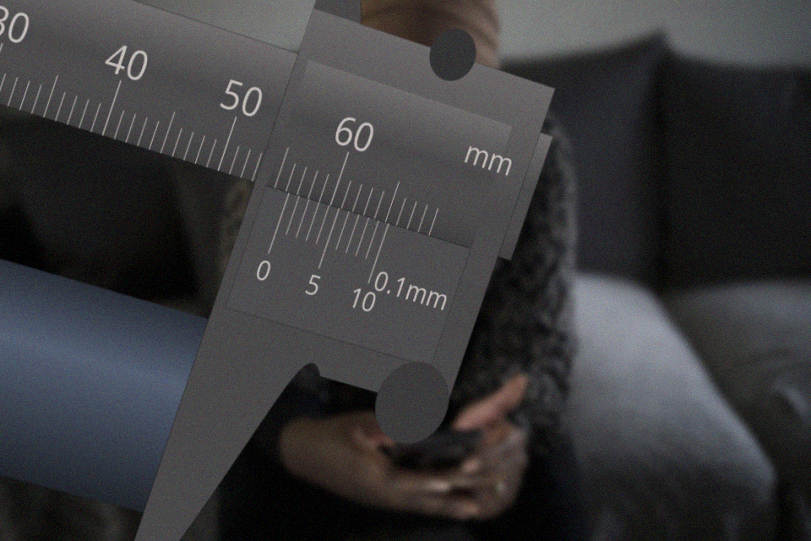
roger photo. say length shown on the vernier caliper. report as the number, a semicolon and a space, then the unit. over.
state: 56.3; mm
